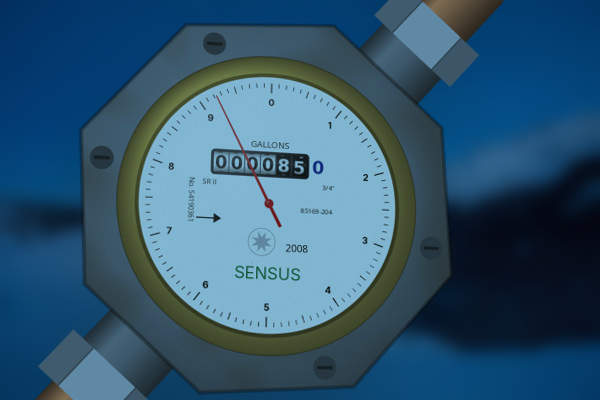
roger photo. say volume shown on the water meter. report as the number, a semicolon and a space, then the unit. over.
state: 849.2; gal
